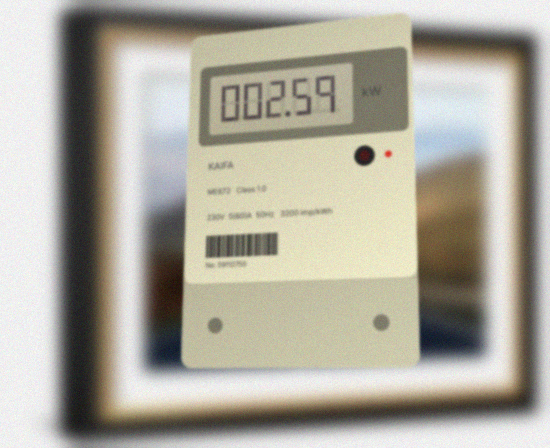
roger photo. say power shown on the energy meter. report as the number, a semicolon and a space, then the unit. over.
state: 2.59; kW
